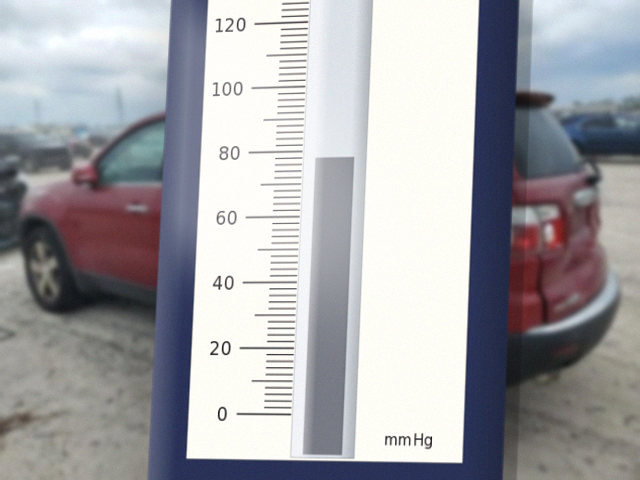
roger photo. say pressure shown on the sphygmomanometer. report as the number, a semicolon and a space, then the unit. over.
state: 78; mmHg
